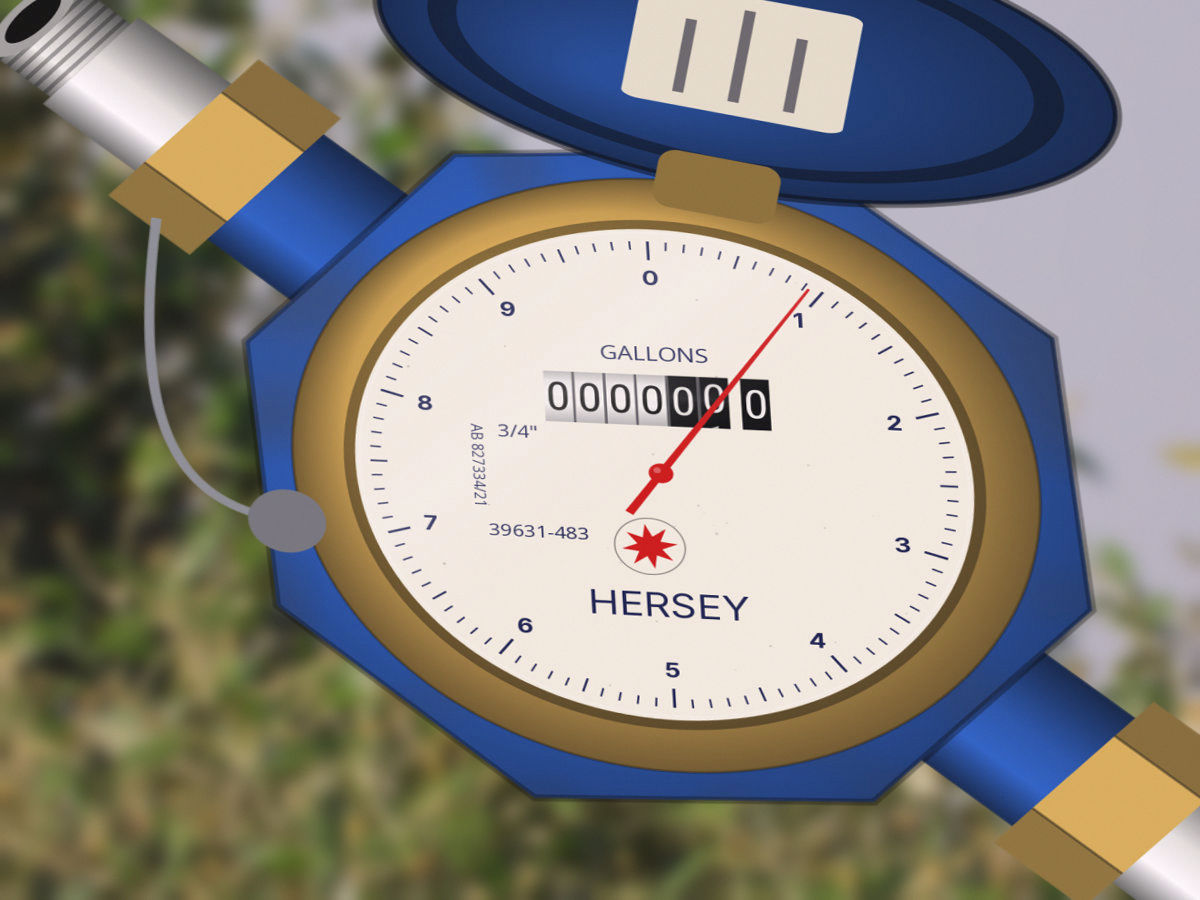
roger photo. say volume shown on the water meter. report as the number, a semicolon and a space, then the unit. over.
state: 0.9; gal
